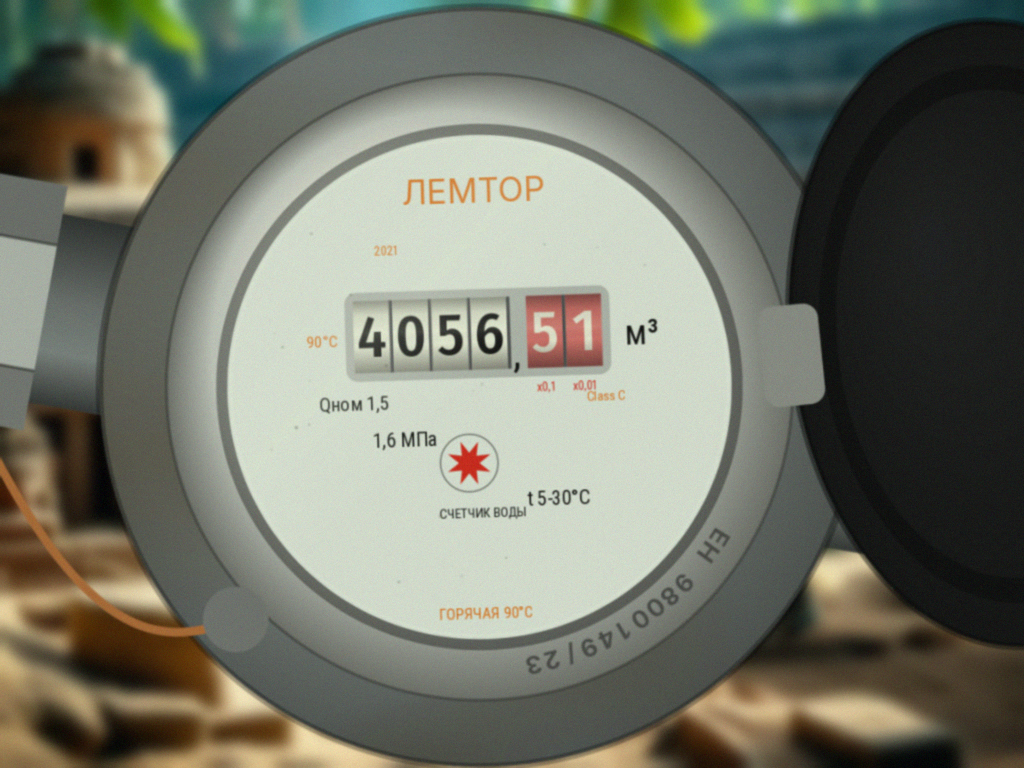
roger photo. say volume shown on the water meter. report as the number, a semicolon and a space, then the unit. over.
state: 4056.51; m³
